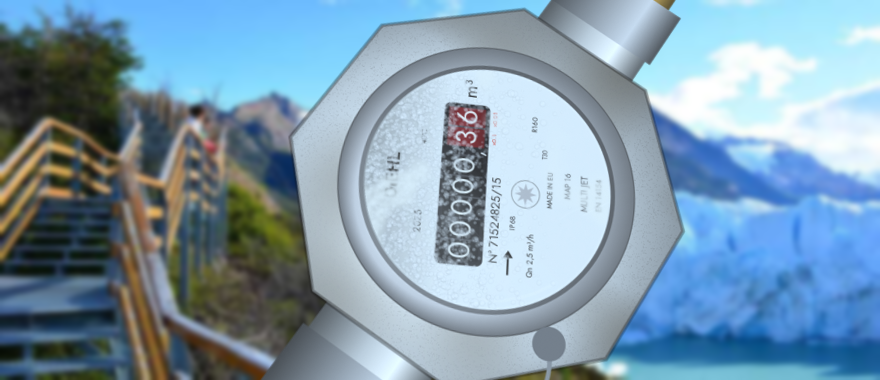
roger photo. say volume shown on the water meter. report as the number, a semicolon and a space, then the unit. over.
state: 0.36; m³
